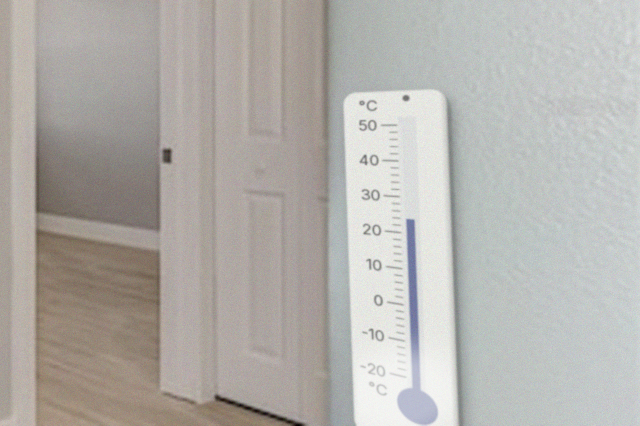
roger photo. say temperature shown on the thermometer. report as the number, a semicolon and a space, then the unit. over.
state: 24; °C
